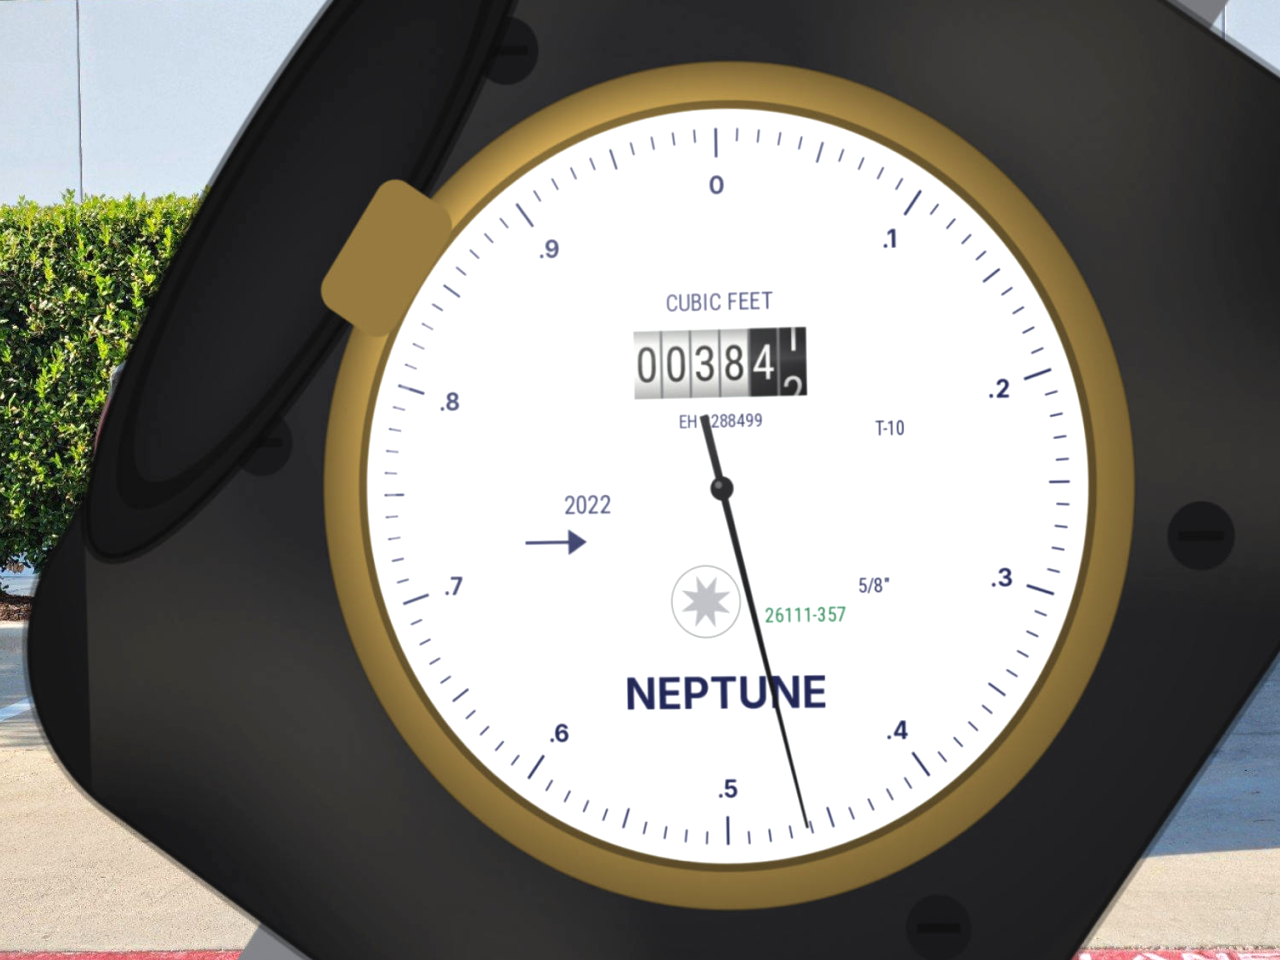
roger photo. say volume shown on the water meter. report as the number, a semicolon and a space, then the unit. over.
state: 3841.46; ft³
